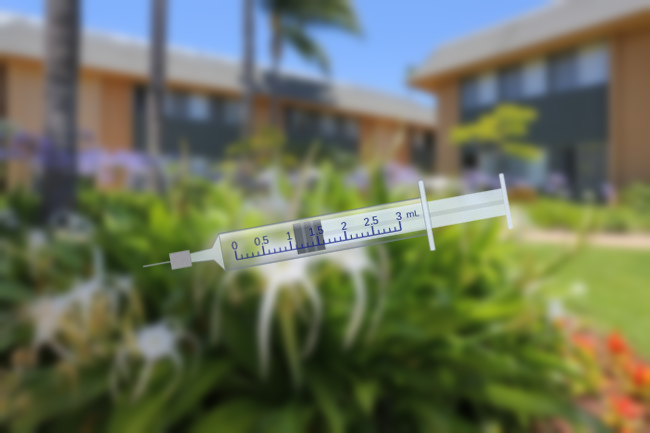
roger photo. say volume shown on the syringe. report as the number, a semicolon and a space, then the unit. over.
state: 1.1; mL
